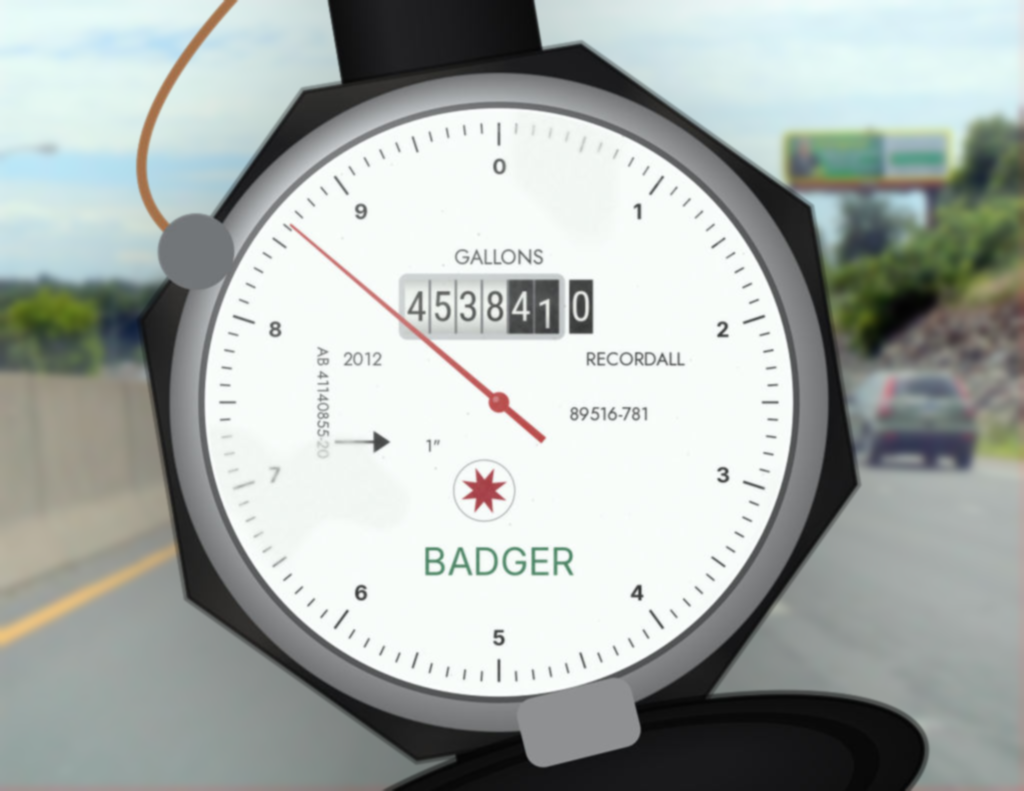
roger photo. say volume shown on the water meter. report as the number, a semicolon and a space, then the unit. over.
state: 4538408.6; gal
